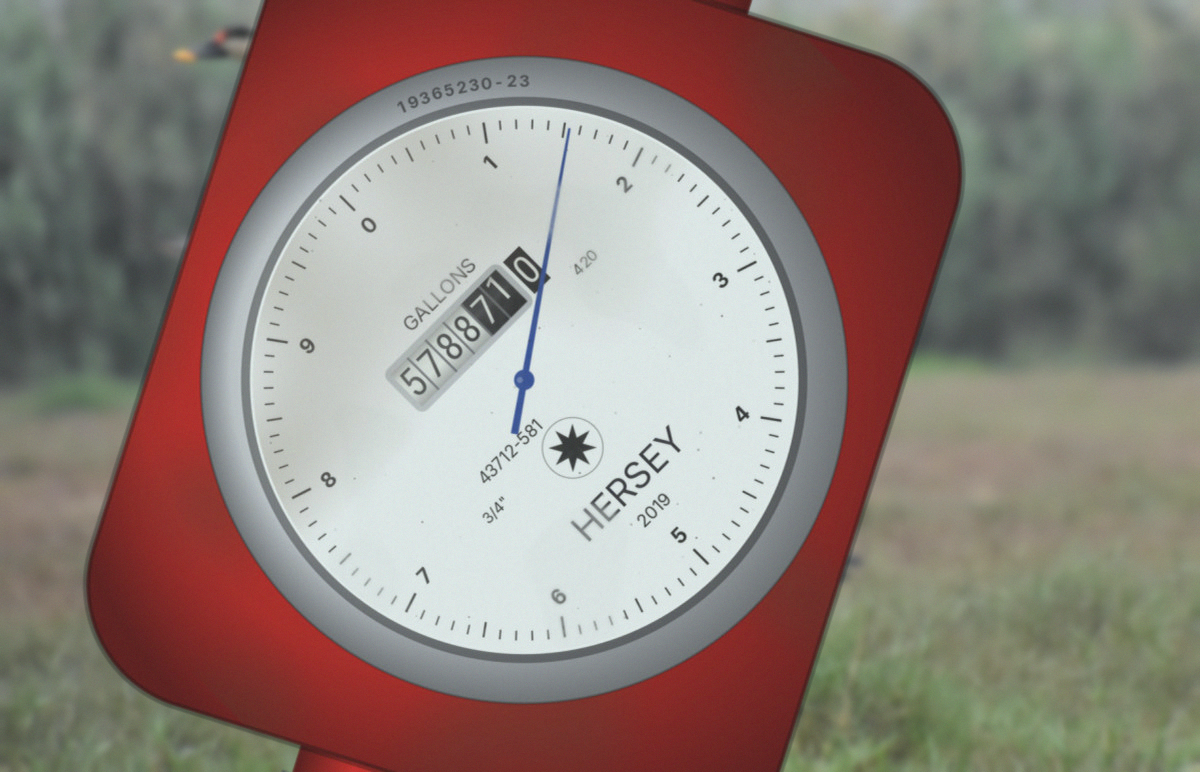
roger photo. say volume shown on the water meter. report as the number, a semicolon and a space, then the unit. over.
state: 5788711.5; gal
